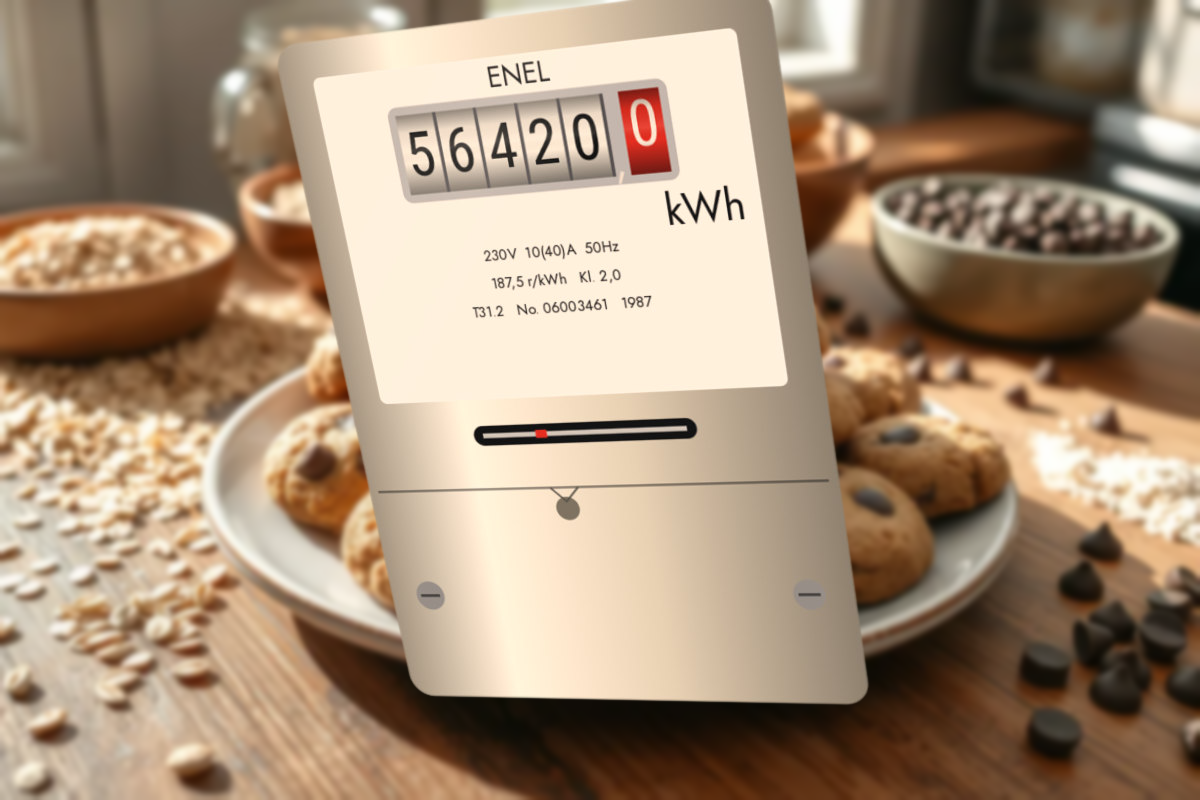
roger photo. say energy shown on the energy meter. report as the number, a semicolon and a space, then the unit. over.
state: 56420.0; kWh
